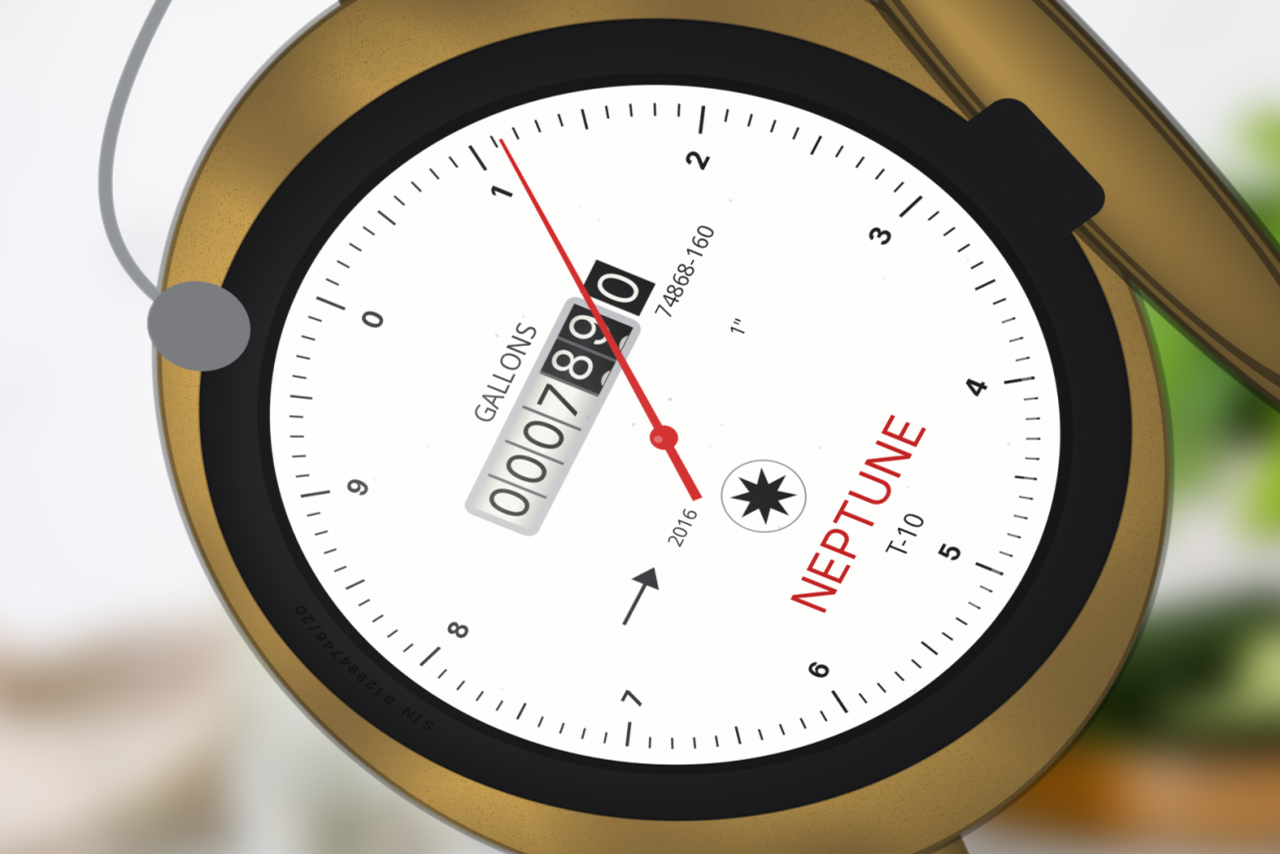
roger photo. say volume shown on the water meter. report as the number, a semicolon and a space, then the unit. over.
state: 7891.1; gal
